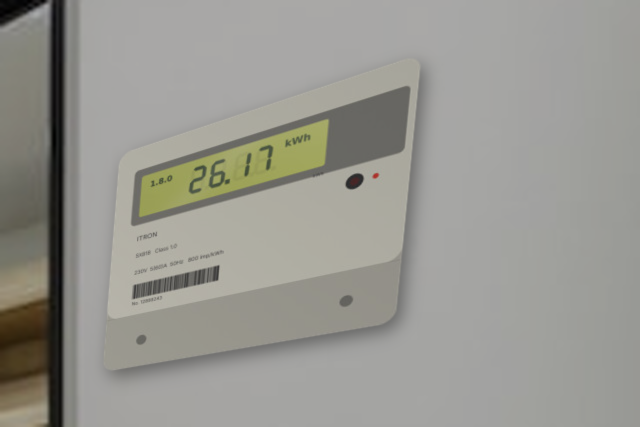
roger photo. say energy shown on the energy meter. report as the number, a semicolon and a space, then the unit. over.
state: 26.17; kWh
